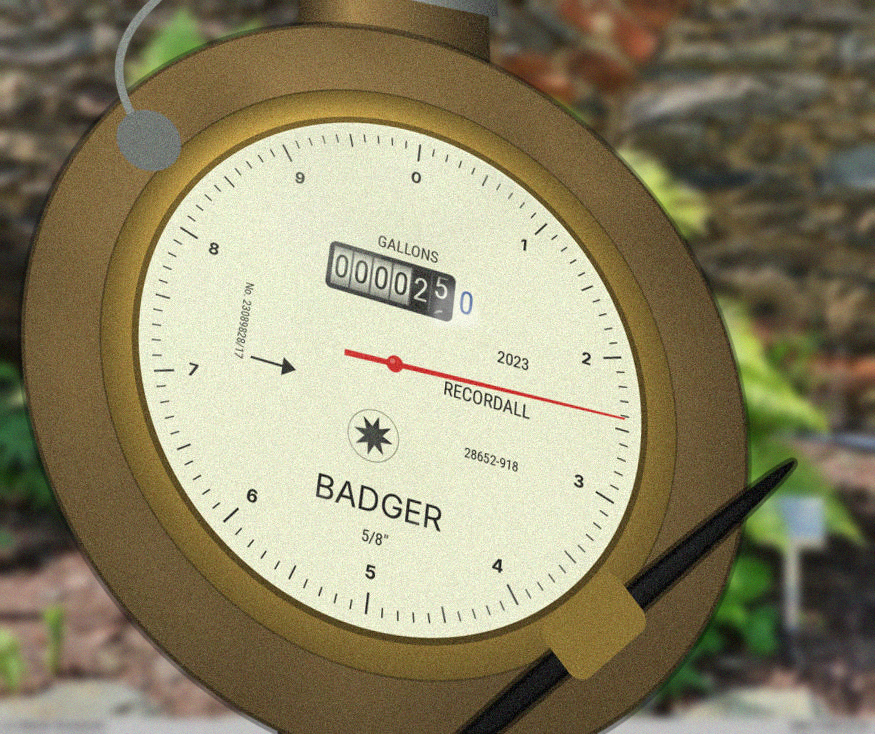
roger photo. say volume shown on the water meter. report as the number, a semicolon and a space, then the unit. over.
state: 252.4; gal
